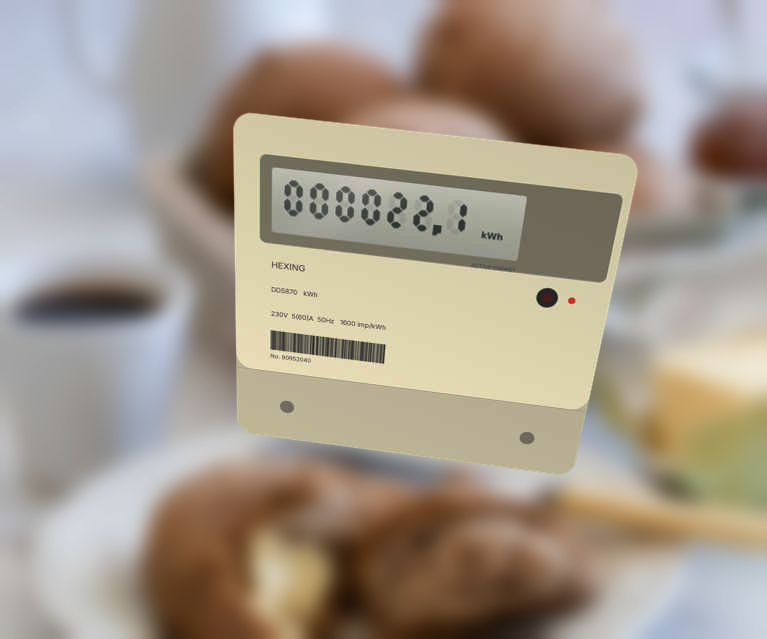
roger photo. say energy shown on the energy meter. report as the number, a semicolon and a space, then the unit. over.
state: 22.1; kWh
